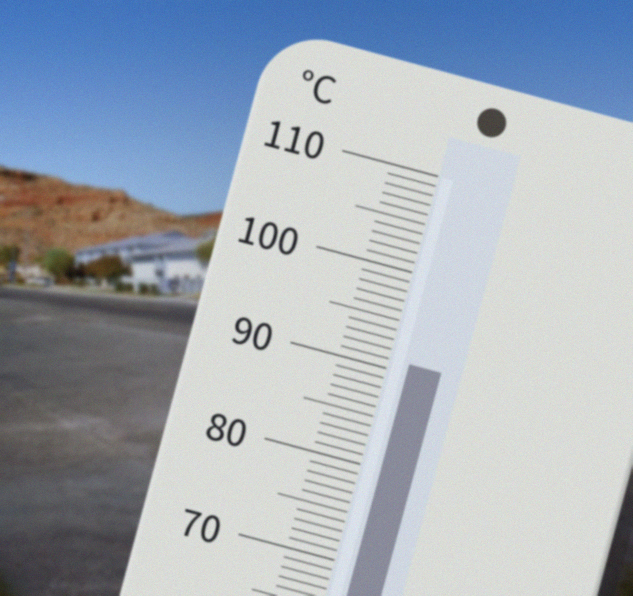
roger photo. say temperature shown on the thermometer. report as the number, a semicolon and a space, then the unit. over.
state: 91; °C
